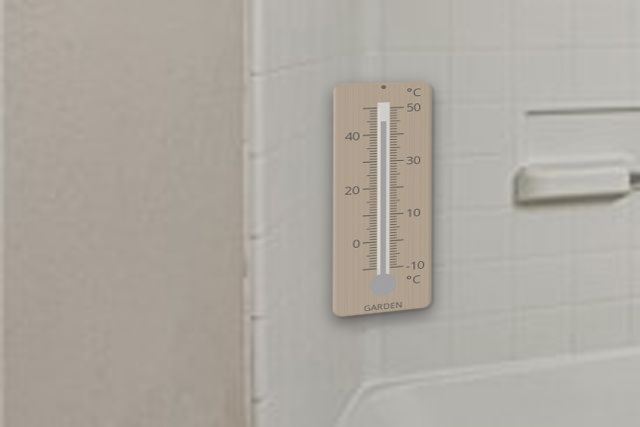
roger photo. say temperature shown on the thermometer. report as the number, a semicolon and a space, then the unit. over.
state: 45; °C
